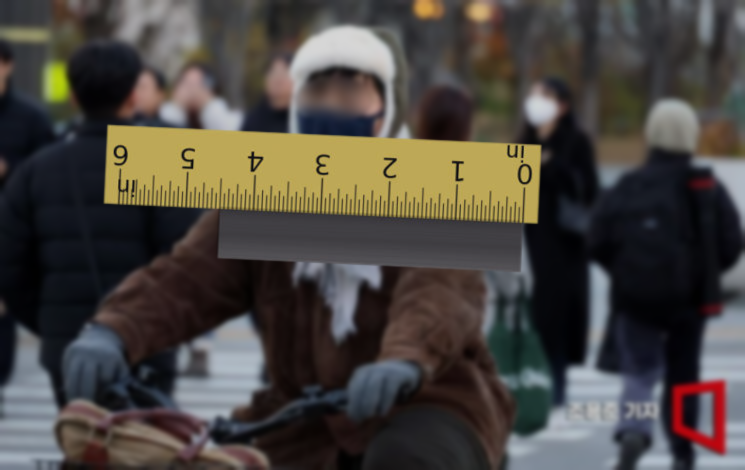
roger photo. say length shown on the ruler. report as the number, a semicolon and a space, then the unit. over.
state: 4.5; in
